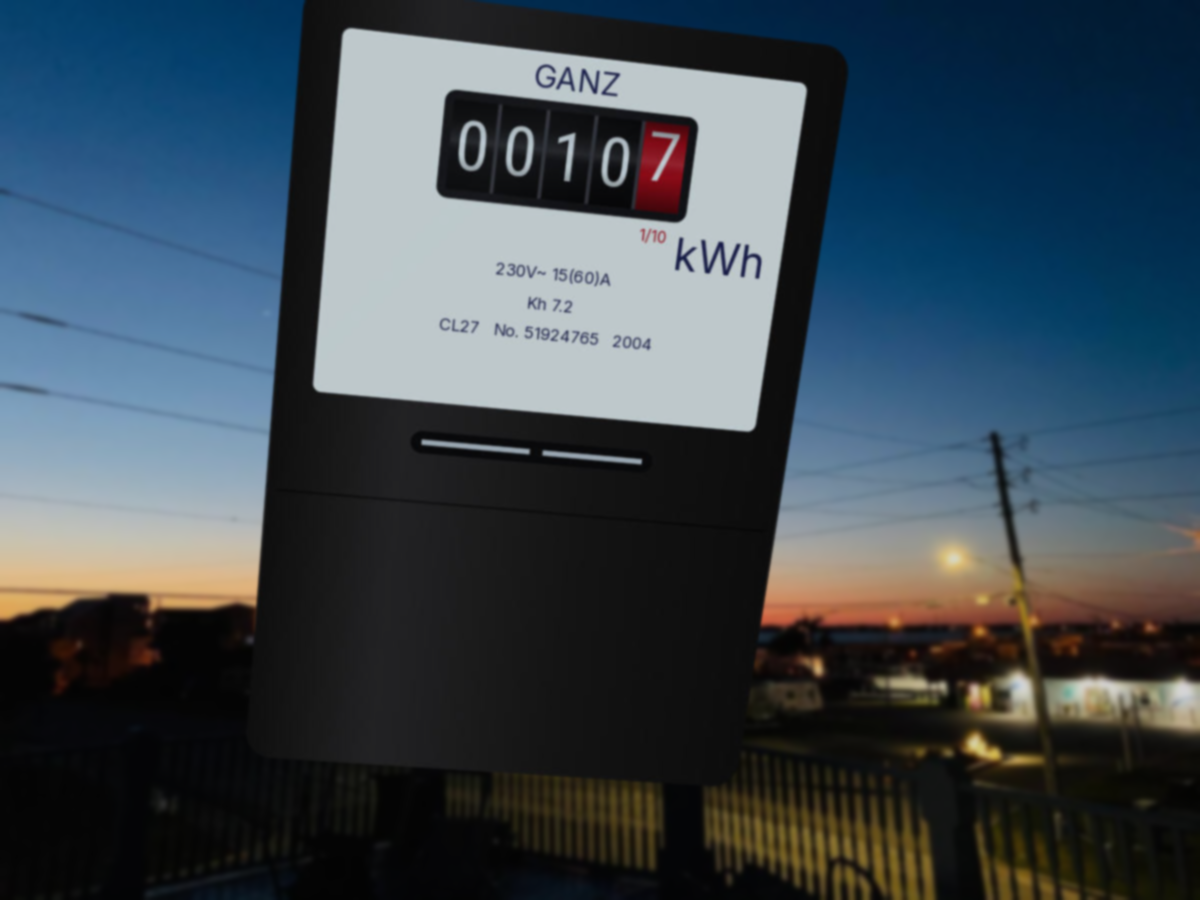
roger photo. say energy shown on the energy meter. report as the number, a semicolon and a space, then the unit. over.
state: 10.7; kWh
